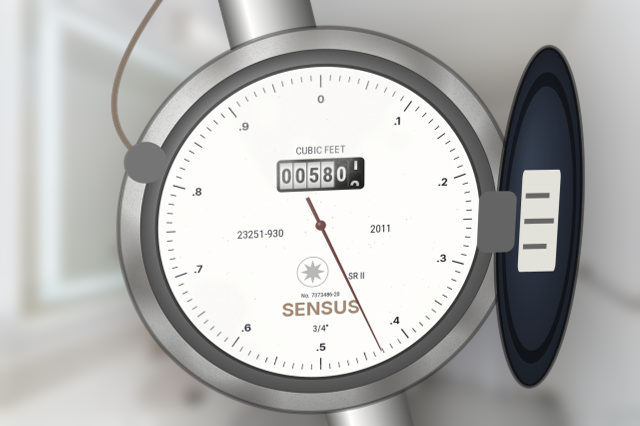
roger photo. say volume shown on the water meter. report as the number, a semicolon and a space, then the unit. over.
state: 5801.43; ft³
